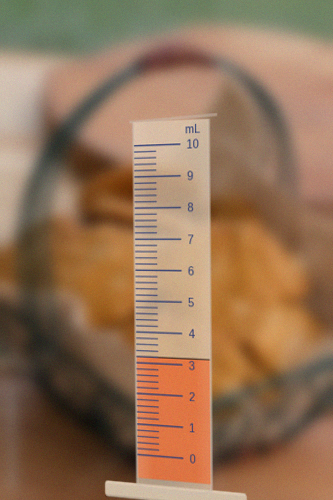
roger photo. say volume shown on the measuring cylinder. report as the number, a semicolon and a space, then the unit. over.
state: 3.2; mL
